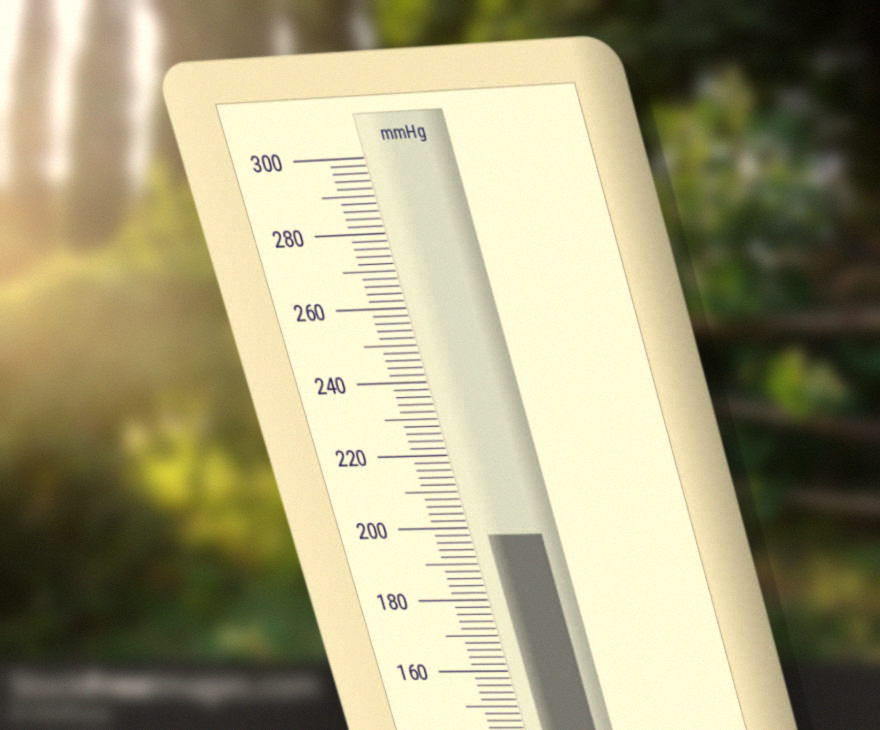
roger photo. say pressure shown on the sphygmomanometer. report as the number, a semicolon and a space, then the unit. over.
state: 198; mmHg
